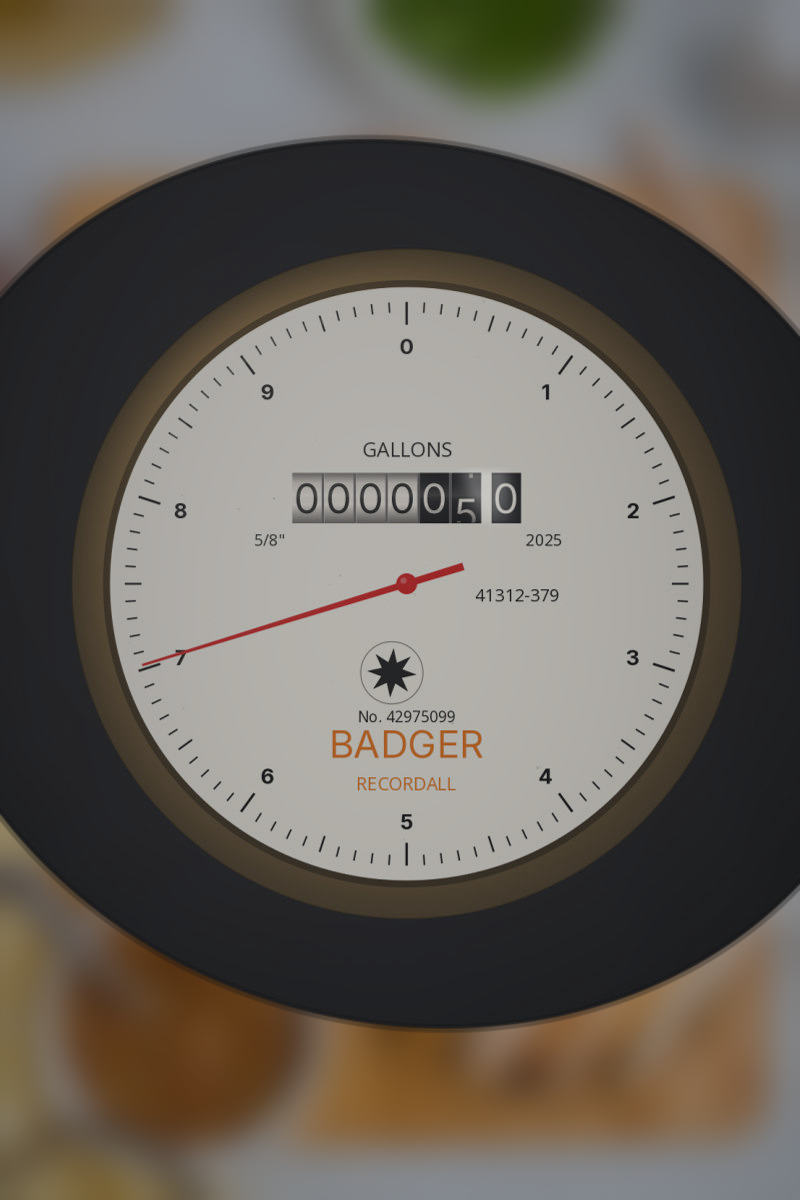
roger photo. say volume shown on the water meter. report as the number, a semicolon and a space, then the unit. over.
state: 47.0; gal
